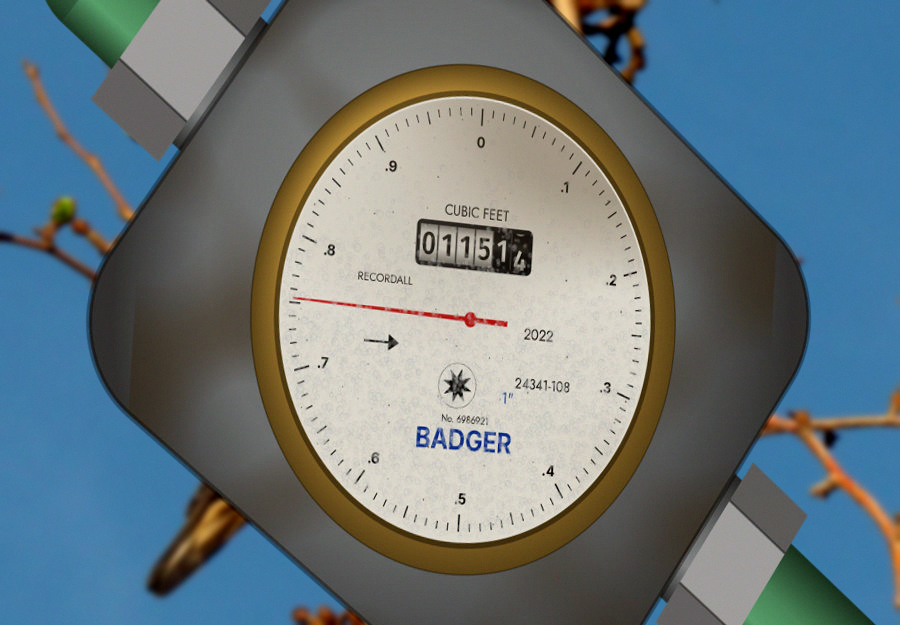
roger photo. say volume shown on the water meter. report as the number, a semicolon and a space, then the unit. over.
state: 11513.75; ft³
